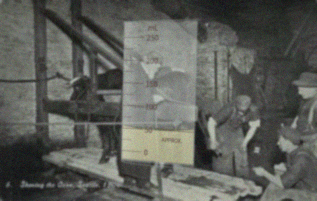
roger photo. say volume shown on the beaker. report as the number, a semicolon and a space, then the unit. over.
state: 50; mL
